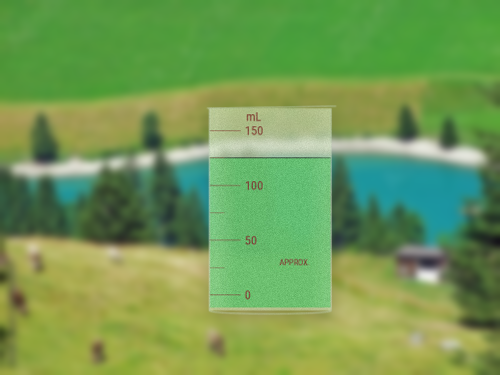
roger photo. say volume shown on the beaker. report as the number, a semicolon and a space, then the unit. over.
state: 125; mL
